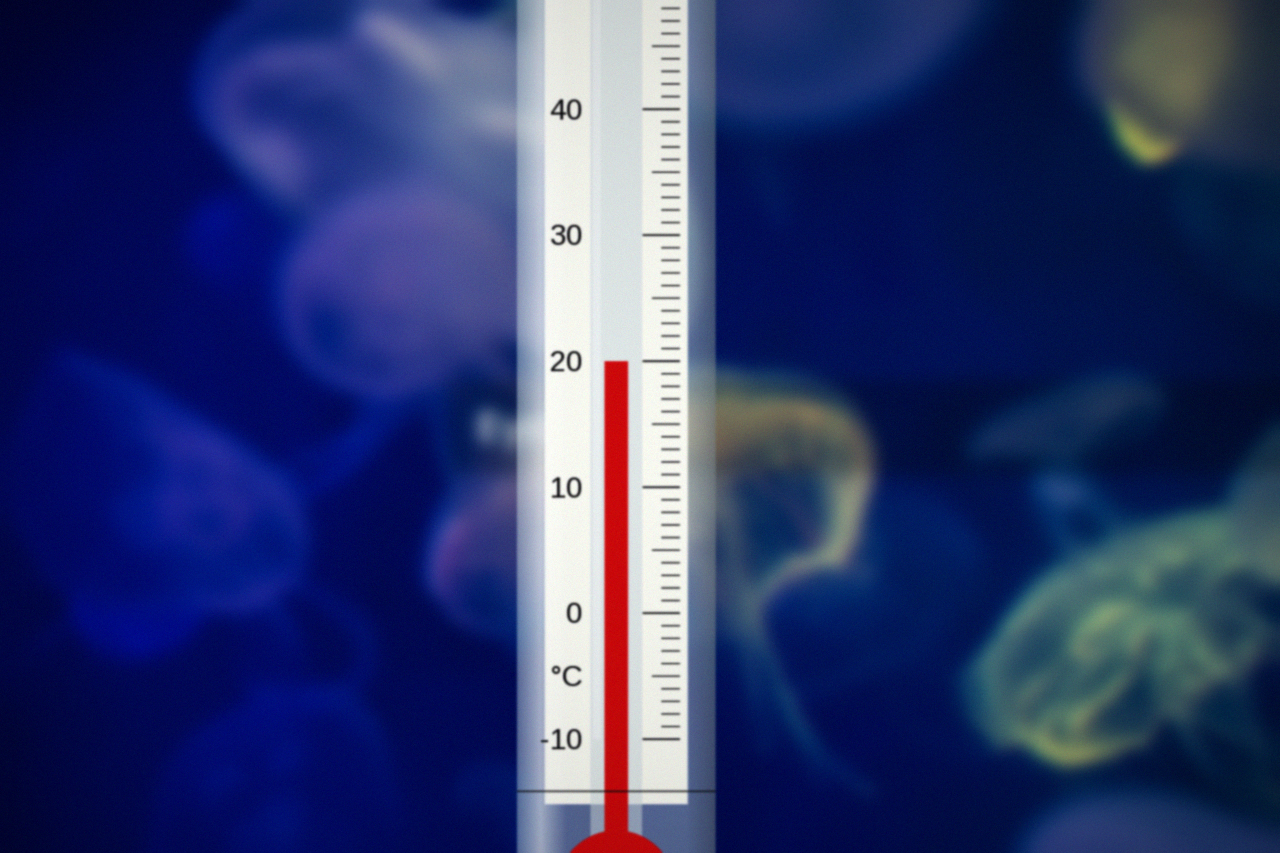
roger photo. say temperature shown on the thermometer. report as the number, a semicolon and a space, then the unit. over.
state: 20; °C
